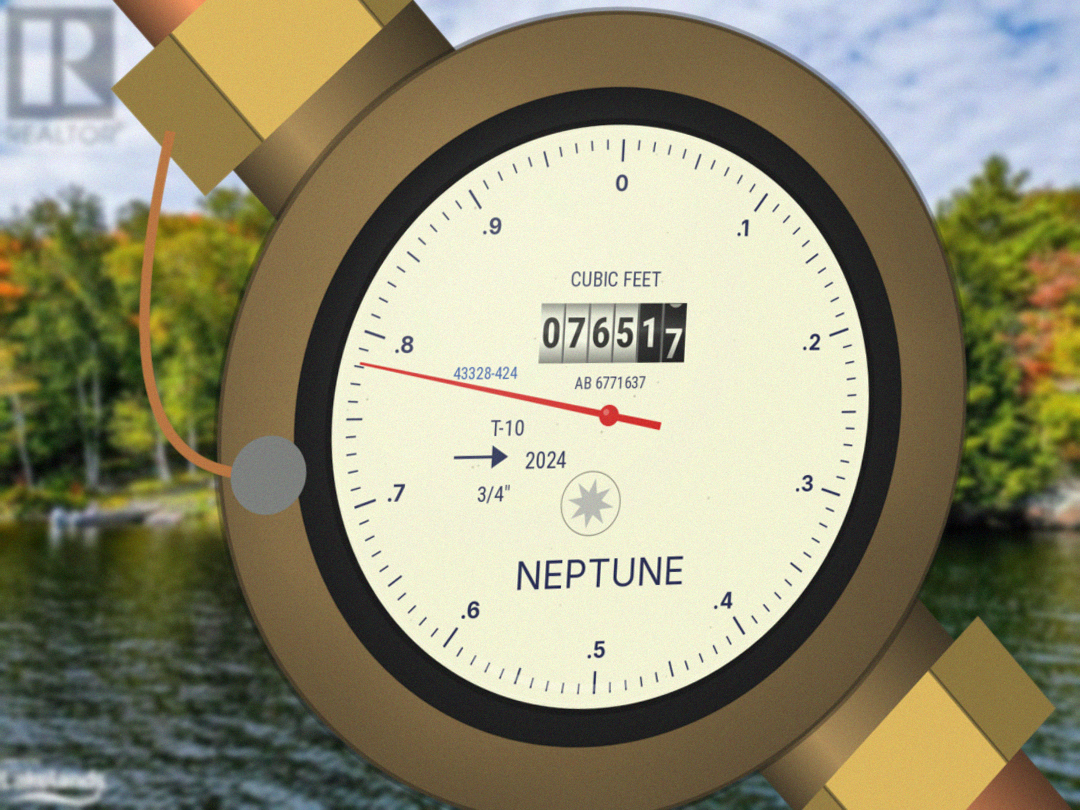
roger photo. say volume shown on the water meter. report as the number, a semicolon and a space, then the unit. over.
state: 76516.78; ft³
